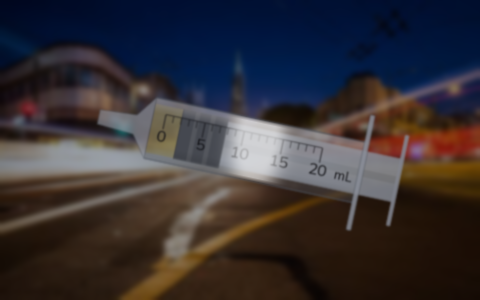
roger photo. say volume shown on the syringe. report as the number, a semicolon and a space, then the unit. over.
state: 2; mL
